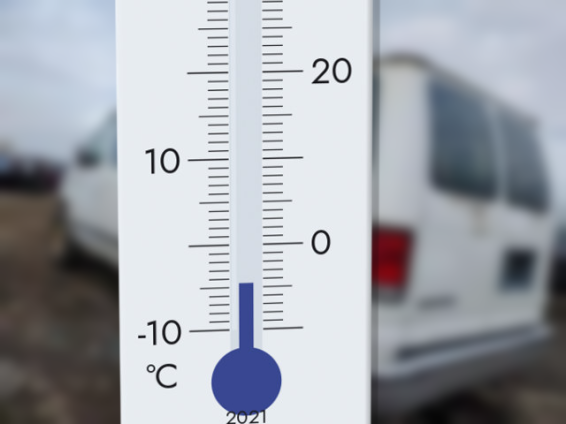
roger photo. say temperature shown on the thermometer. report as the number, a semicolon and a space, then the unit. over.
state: -4.5; °C
